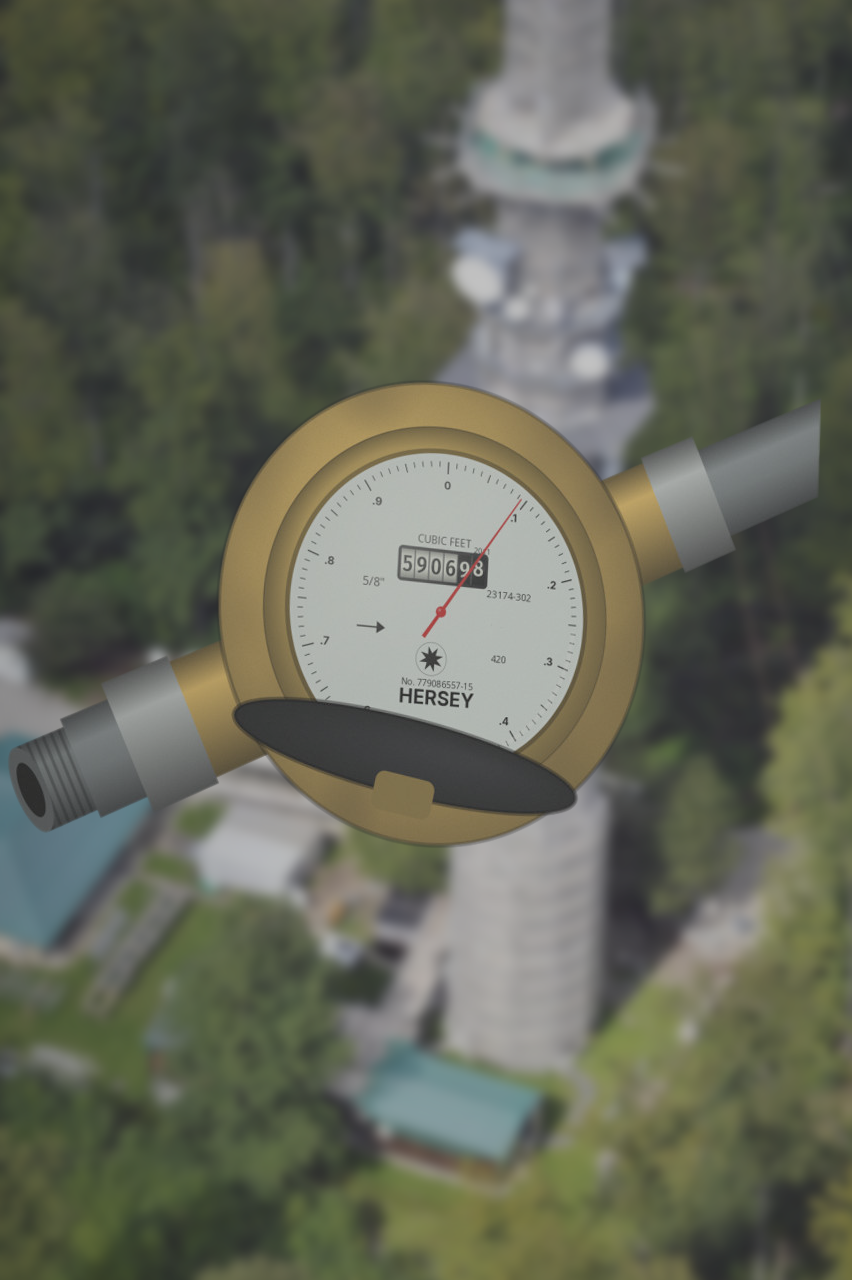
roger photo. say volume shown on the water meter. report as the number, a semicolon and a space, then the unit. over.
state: 590698.09; ft³
